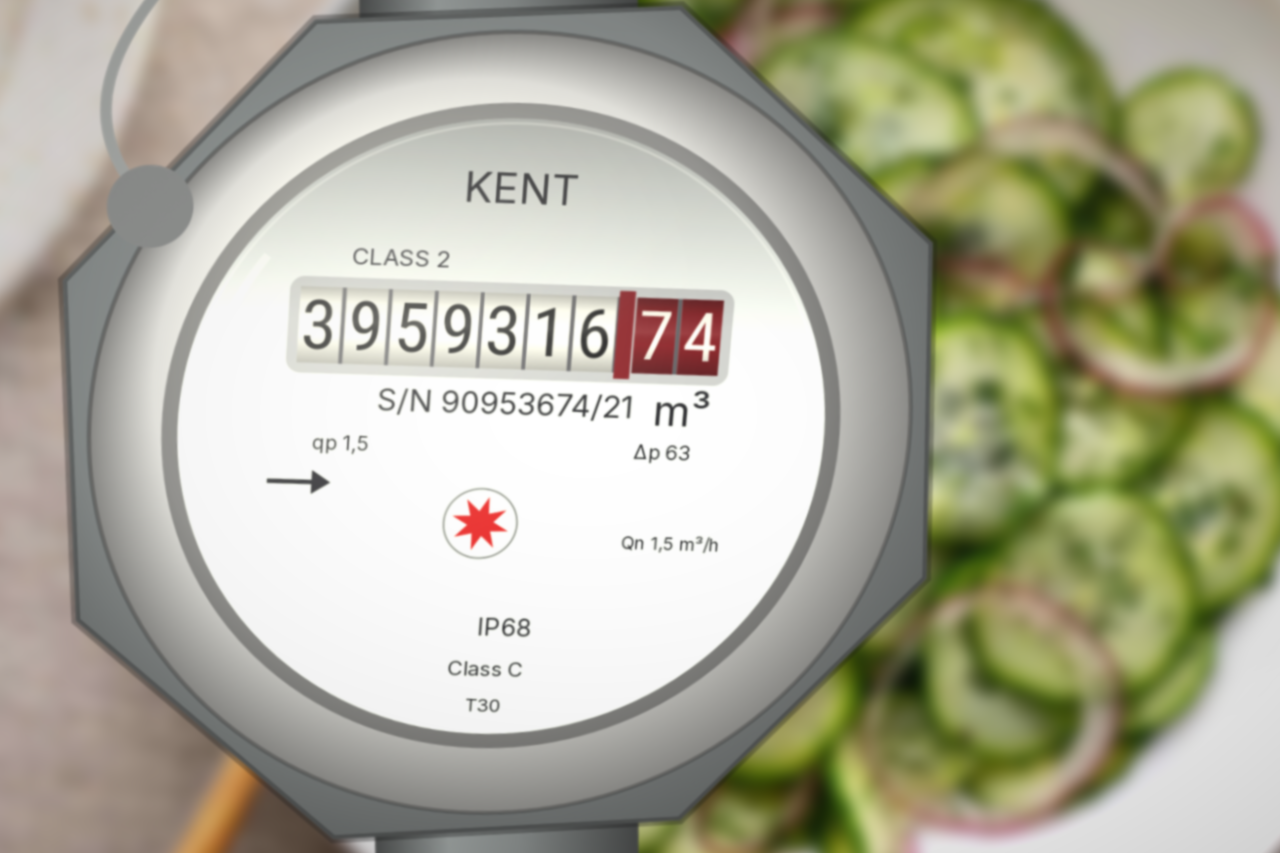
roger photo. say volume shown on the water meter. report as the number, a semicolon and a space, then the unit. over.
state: 3959316.74; m³
